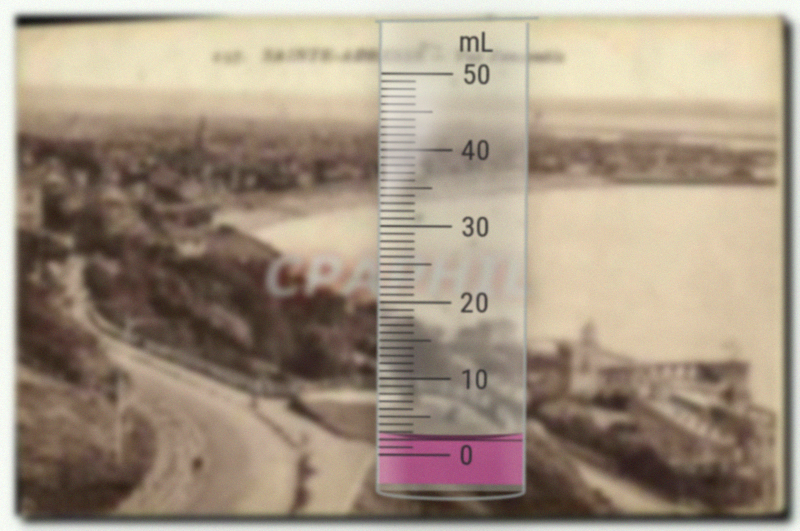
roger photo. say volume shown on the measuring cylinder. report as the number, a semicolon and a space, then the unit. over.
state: 2; mL
